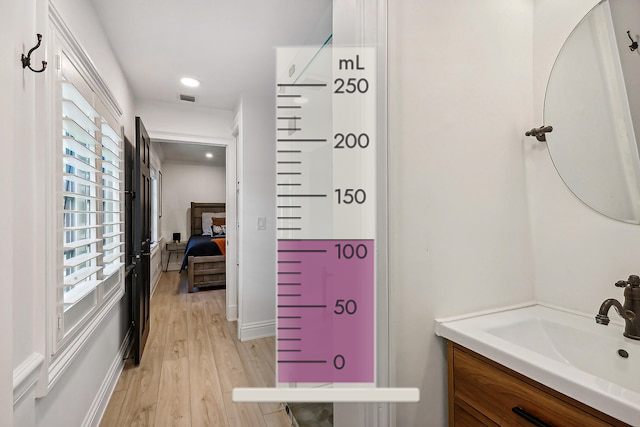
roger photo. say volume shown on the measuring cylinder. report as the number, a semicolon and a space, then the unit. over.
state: 110; mL
